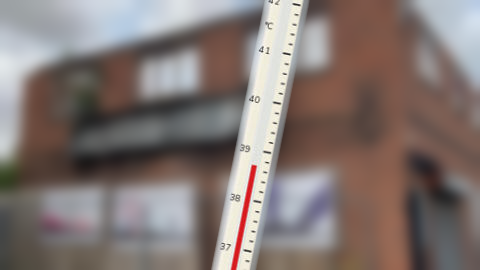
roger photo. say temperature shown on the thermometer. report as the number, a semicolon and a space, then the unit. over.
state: 38.7; °C
